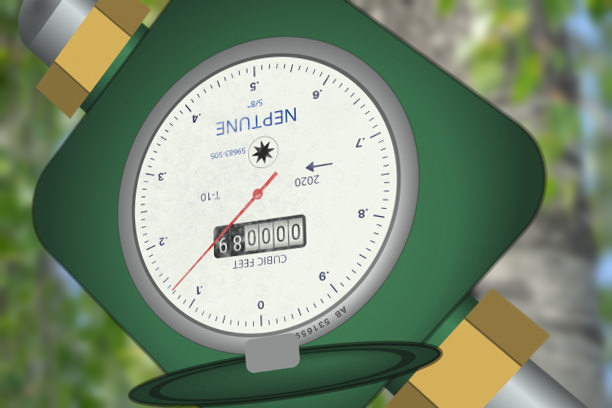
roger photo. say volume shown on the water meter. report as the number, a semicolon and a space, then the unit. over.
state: 89.13; ft³
